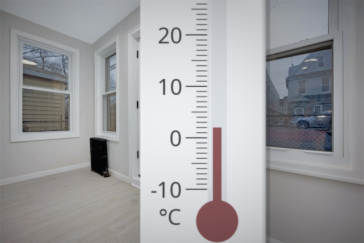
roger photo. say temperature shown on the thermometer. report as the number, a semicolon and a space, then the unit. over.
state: 2; °C
